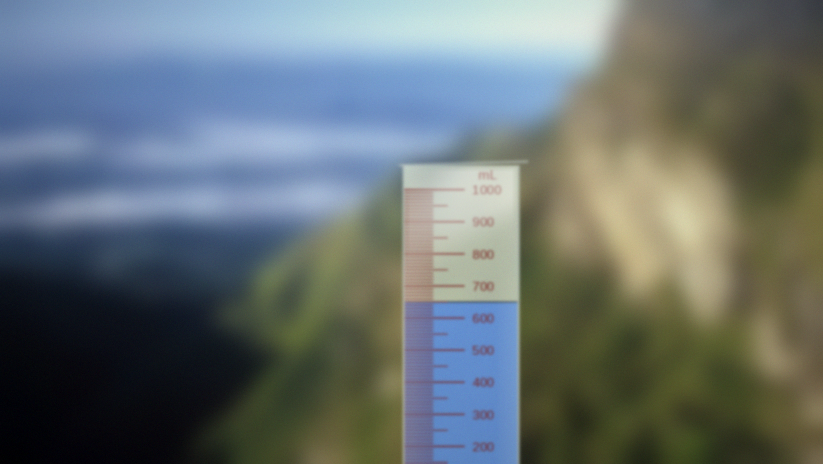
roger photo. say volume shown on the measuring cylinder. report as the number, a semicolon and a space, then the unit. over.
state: 650; mL
